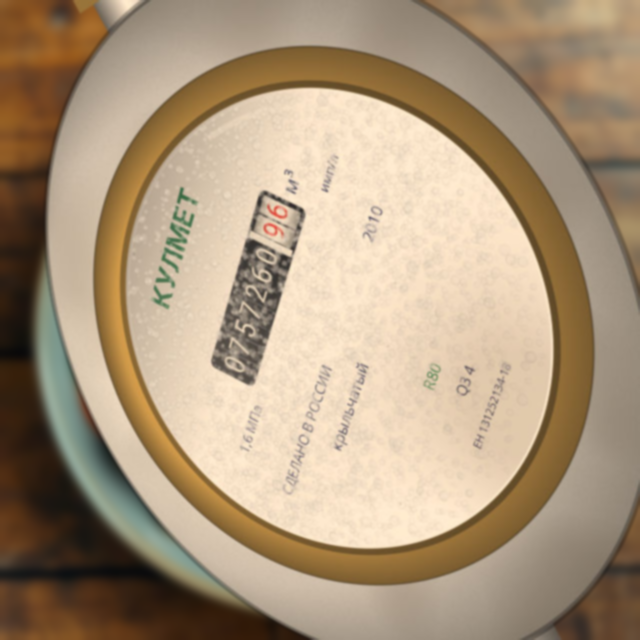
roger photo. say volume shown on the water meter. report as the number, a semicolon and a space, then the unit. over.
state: 757260.96; m³
